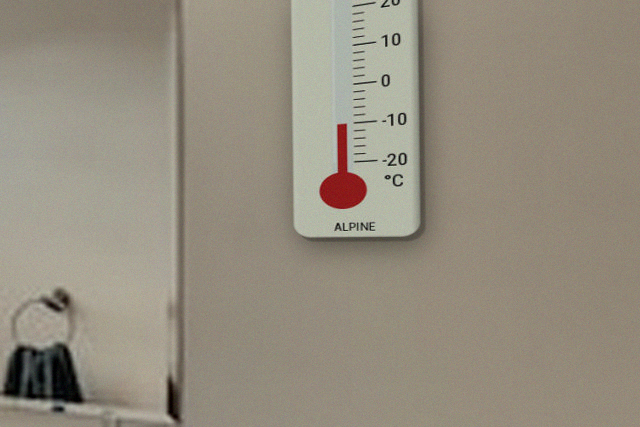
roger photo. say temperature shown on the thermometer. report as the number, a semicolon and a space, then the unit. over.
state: -10; °C
